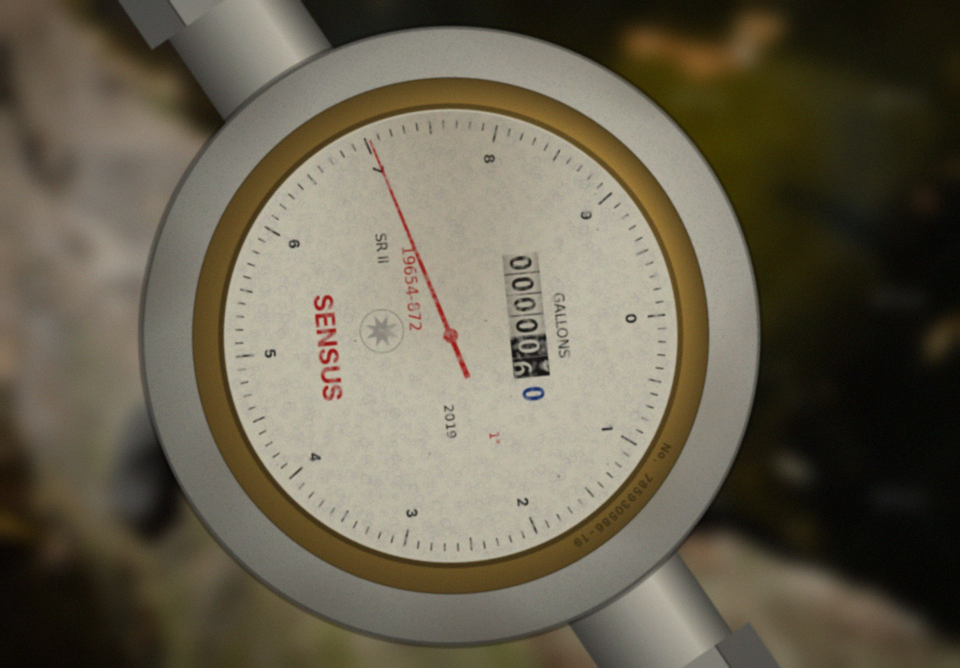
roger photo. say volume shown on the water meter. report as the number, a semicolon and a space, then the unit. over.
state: 57.0; gal
